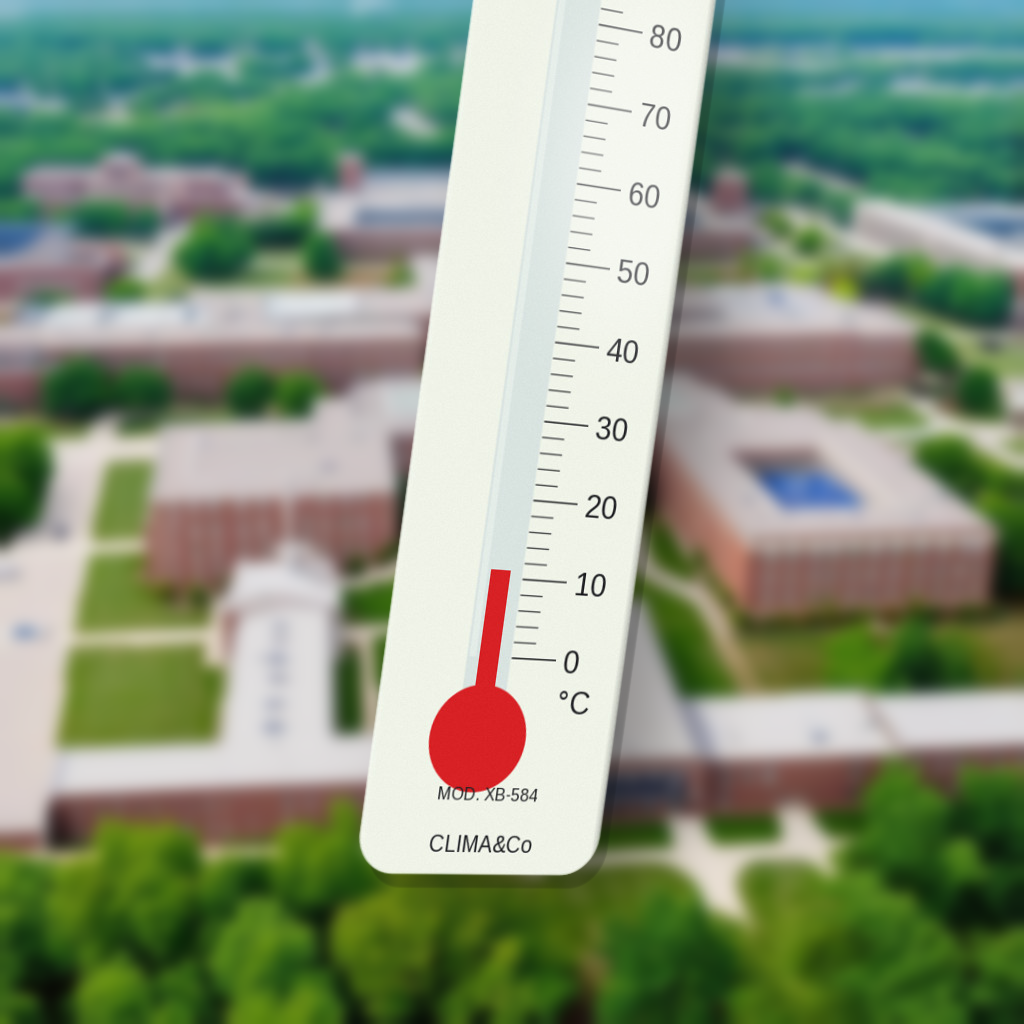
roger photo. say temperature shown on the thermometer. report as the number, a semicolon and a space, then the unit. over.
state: 11; °C
